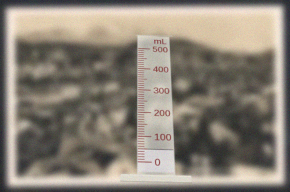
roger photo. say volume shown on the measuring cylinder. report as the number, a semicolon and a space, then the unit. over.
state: 50; mL
